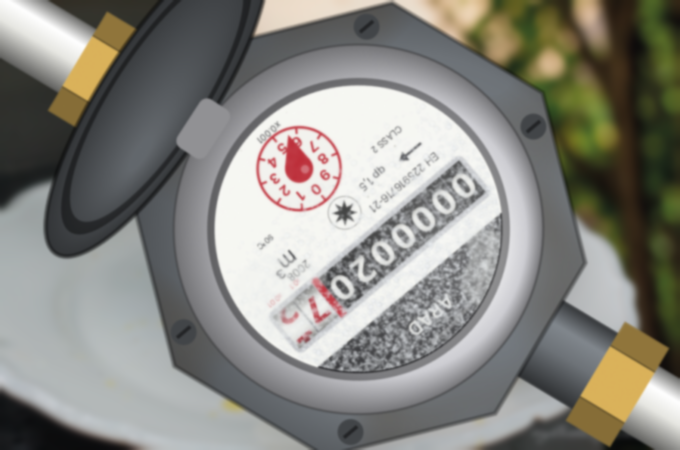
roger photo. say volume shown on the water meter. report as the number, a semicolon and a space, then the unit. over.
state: 20.715; m³
